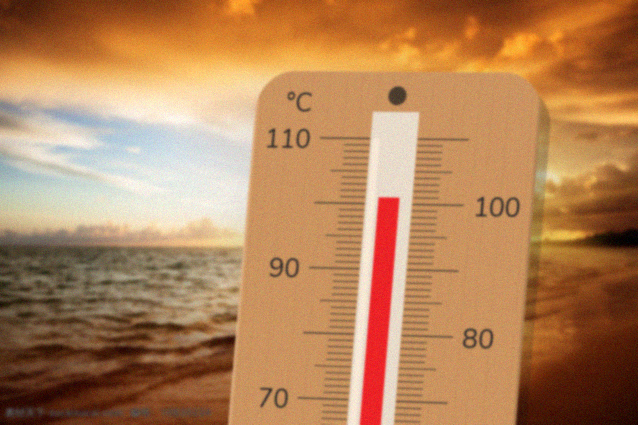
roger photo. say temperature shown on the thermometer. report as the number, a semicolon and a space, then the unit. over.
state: 101; °C
